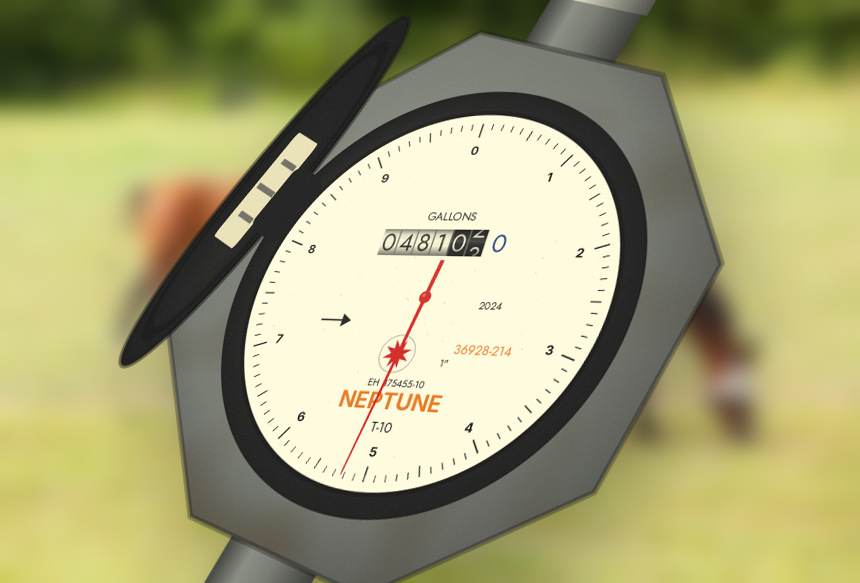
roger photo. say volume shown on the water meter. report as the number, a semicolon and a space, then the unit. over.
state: 481025.2; gal
